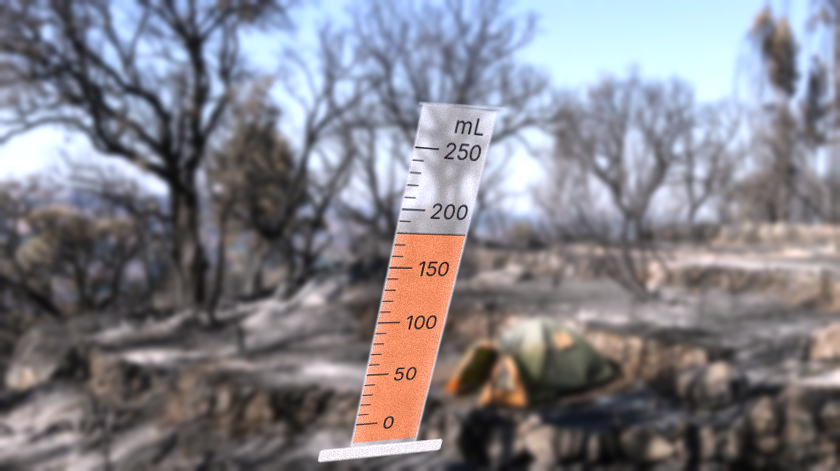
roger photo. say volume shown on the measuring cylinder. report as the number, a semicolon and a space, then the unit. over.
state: 180; mL
